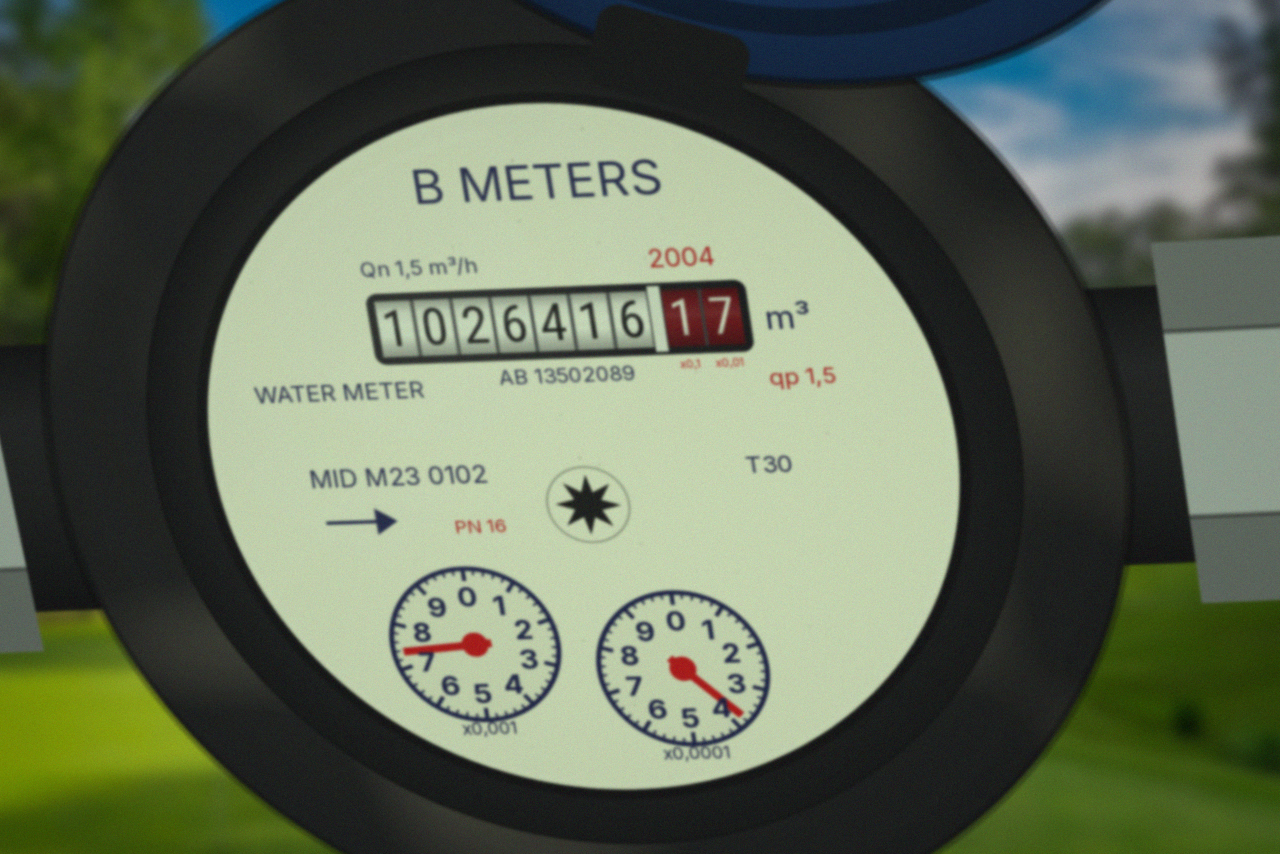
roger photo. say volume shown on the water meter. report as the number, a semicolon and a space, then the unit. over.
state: 1026416.1773; m³
